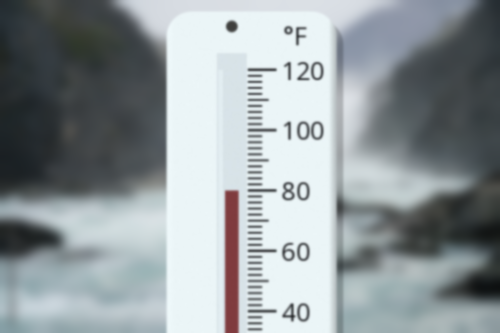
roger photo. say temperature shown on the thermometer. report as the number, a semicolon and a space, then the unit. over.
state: 80; °F
